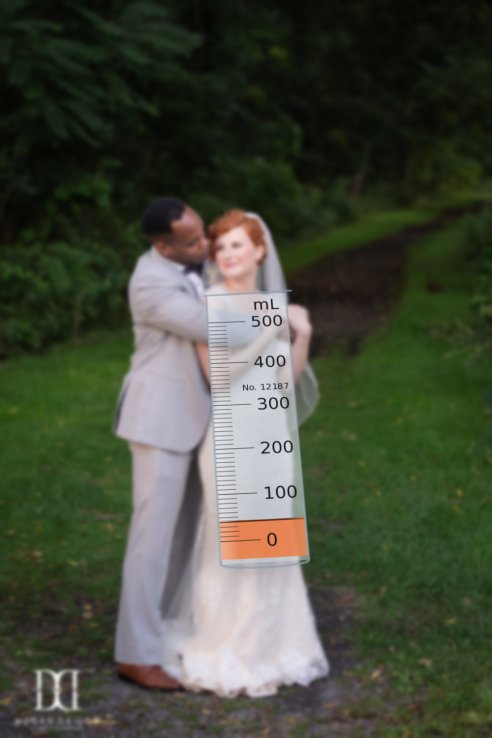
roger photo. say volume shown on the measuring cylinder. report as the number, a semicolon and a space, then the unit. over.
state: 40; mL
